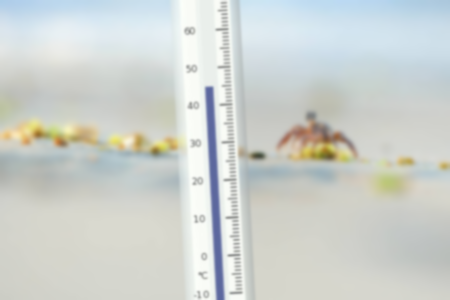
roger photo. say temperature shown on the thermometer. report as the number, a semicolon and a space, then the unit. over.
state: 45; °C
